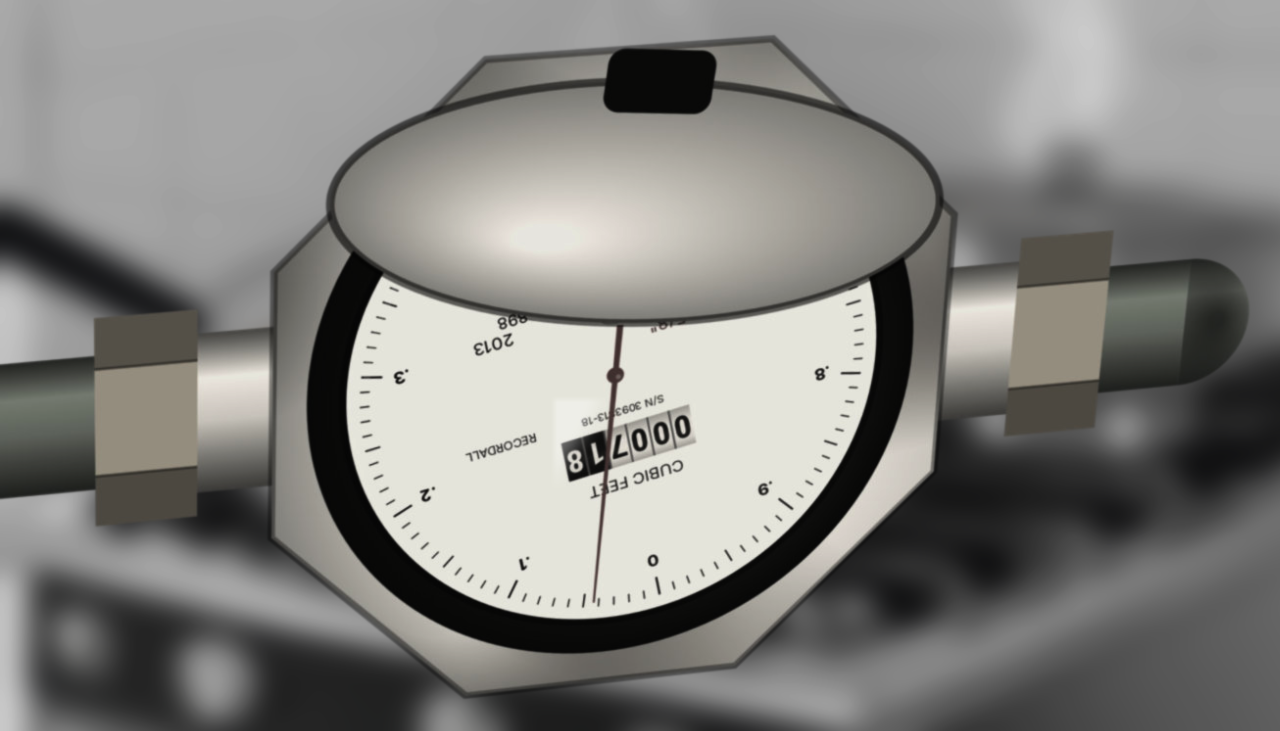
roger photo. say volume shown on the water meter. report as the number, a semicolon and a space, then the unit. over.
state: 718.04; ft³
